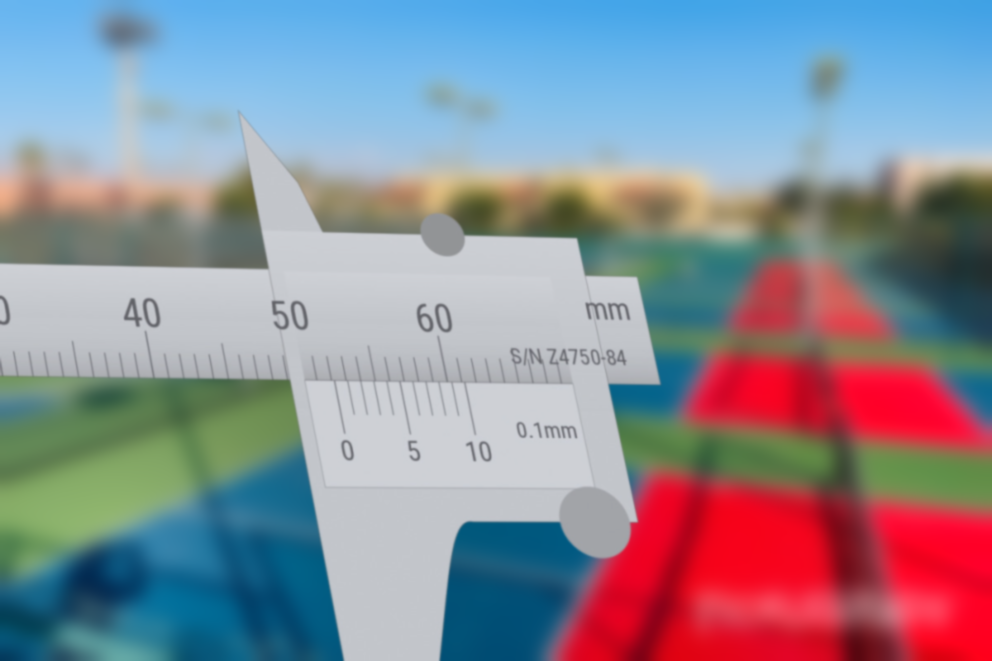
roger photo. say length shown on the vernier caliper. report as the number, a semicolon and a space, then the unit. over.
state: 52.2; mm
